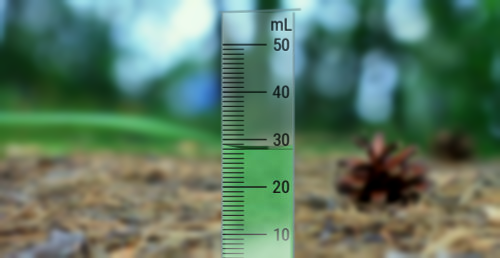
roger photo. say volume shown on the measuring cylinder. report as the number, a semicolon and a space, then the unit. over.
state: 28; mL
